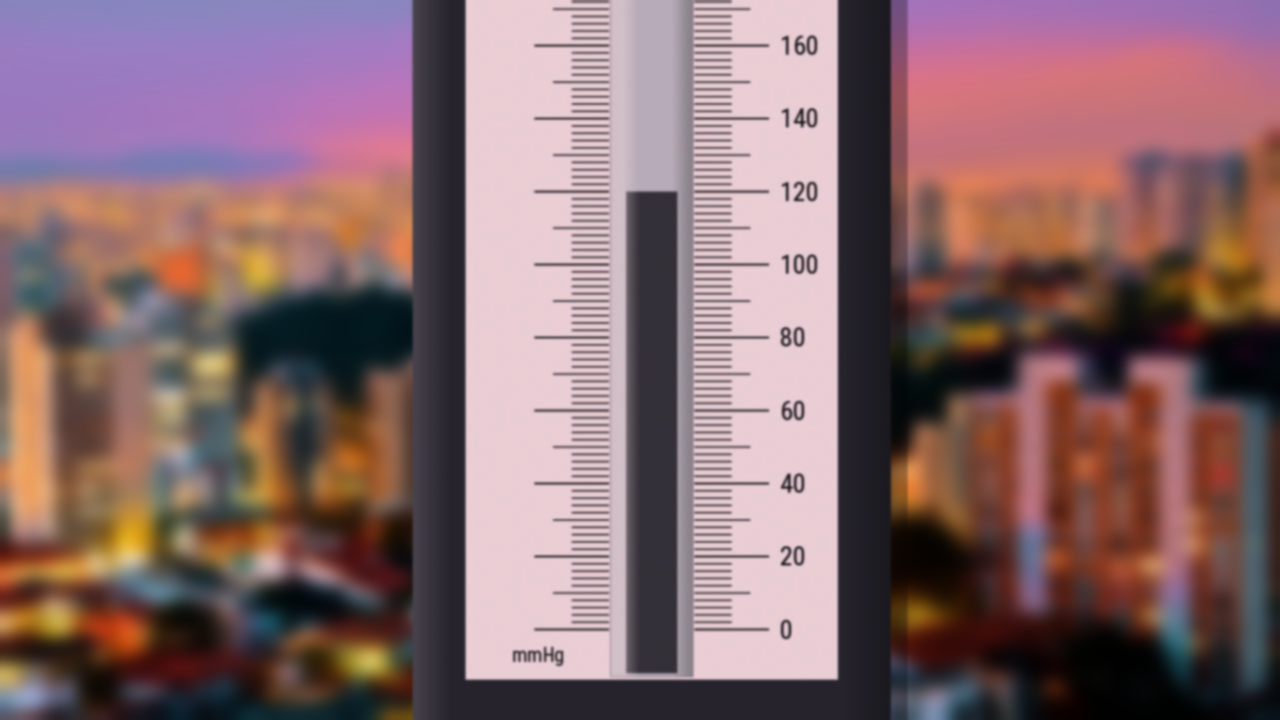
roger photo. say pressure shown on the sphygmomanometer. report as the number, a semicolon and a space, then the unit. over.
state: 120; mmHg
